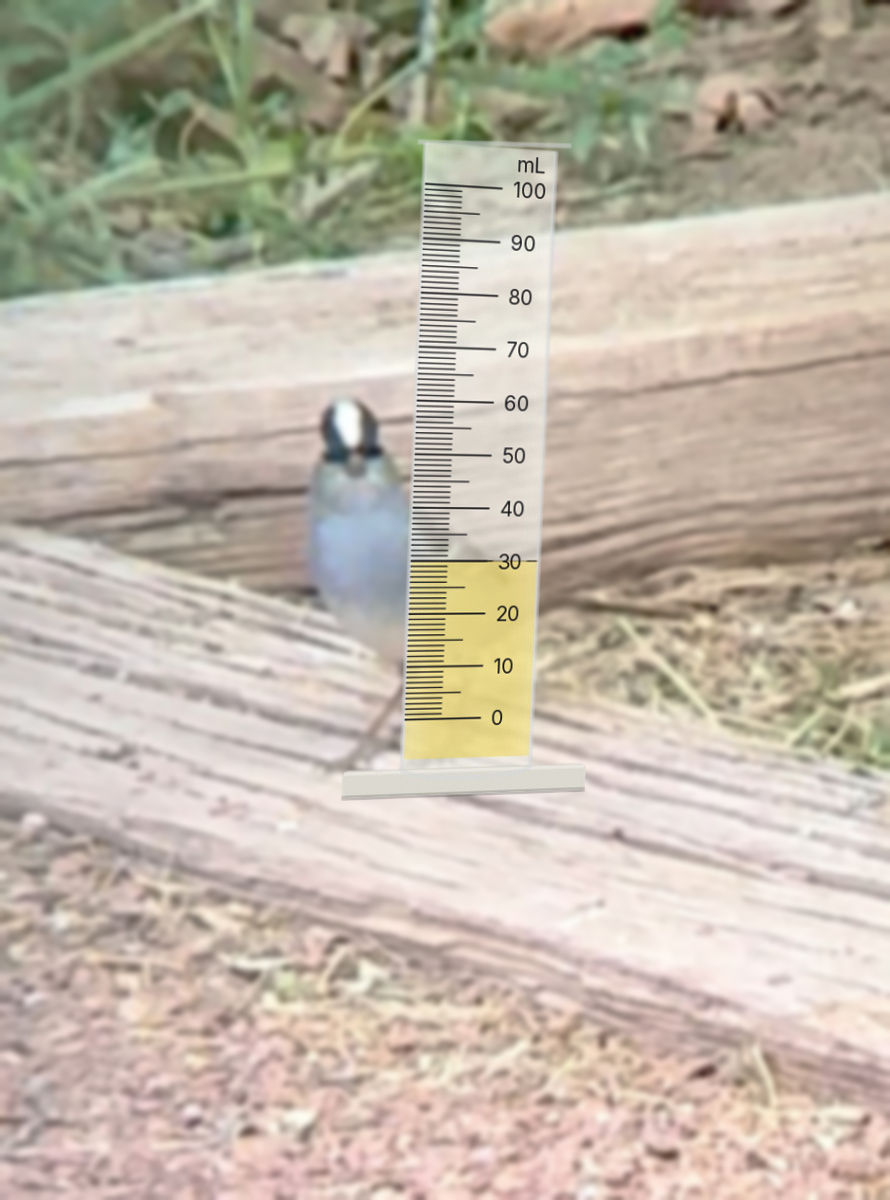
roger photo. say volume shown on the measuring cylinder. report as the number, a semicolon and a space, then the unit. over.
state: 30; mL
